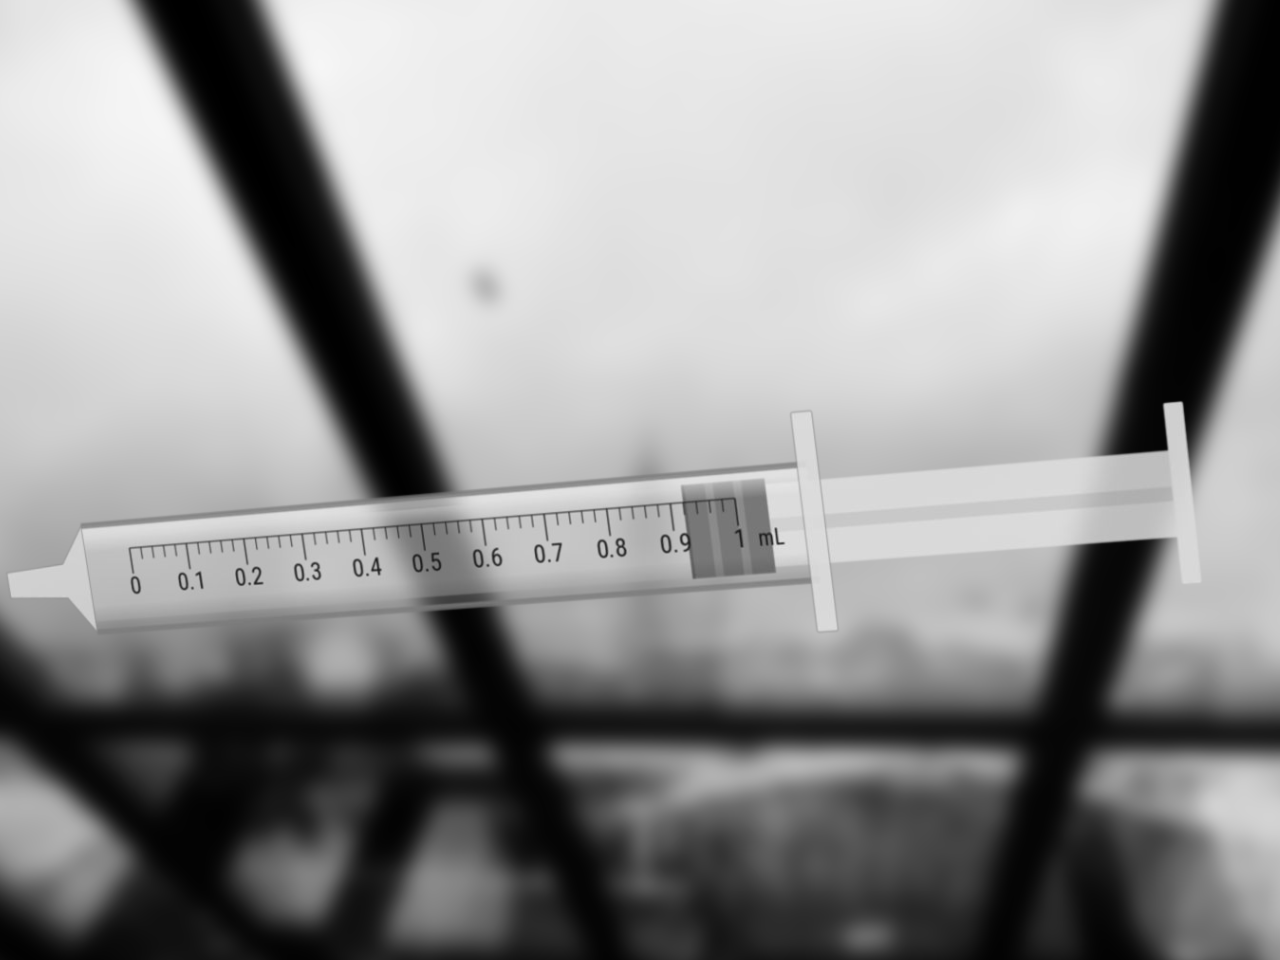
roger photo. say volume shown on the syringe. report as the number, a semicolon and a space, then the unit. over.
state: 0.92; mL
